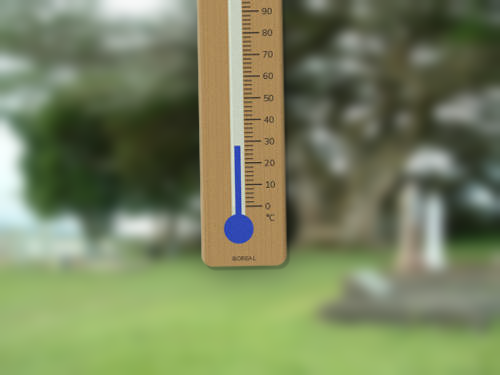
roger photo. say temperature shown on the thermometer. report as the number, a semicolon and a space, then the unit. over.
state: 28; °C
